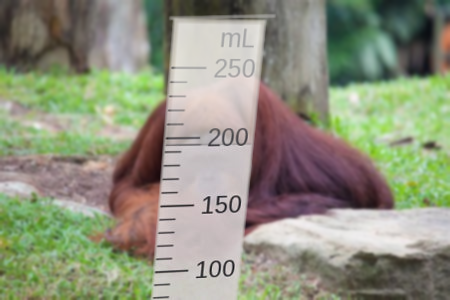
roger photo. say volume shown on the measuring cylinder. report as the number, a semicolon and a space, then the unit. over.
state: 195; mL
